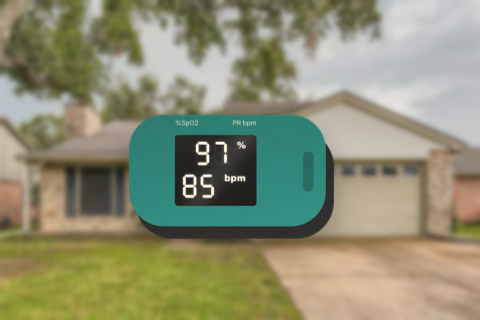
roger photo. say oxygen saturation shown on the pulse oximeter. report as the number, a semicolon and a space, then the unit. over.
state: 97; %
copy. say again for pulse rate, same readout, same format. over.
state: 85; bpm
